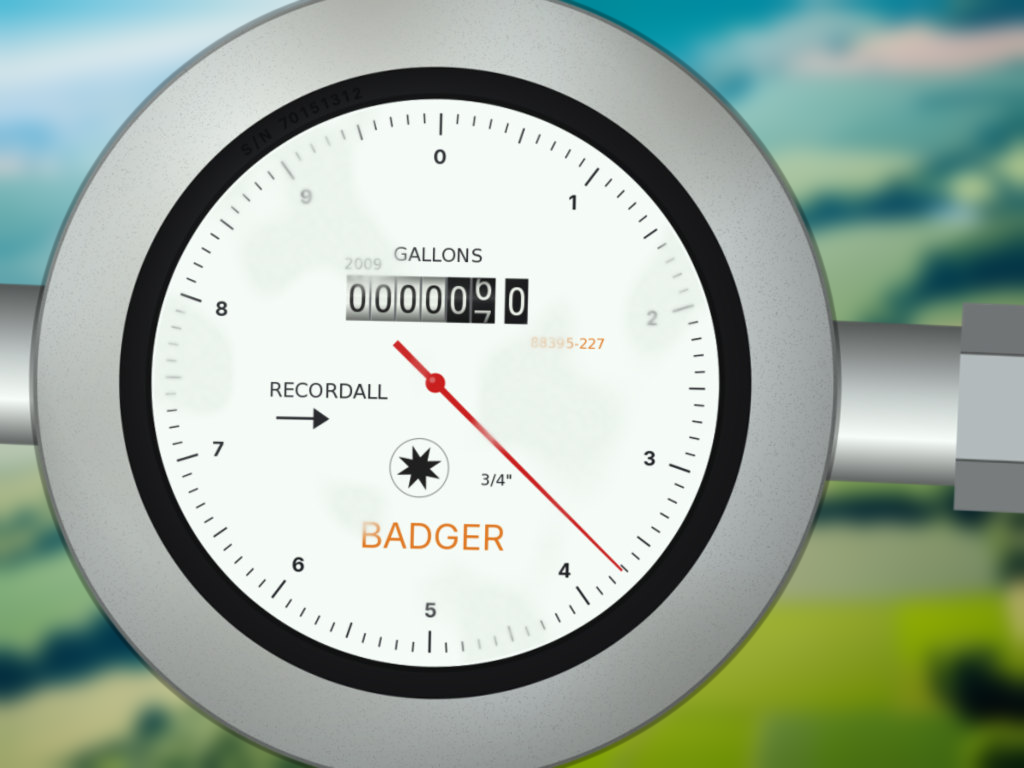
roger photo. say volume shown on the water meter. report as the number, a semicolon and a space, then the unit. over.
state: 63.7; gal
